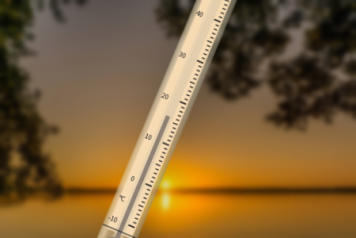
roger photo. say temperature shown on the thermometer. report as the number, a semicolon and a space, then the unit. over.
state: 16; °C
